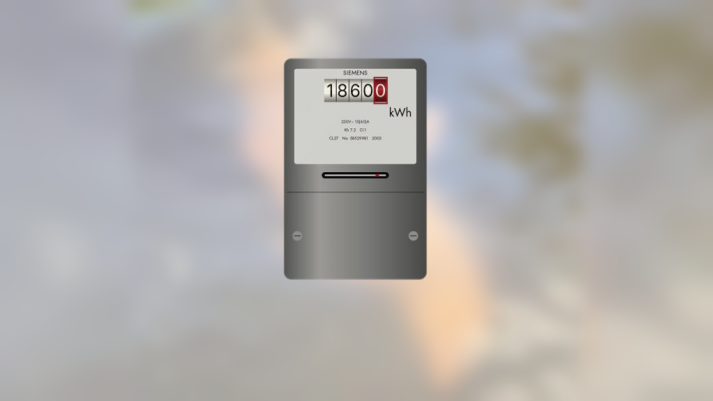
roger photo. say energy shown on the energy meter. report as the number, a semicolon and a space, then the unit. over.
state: 1860.0; kWh
